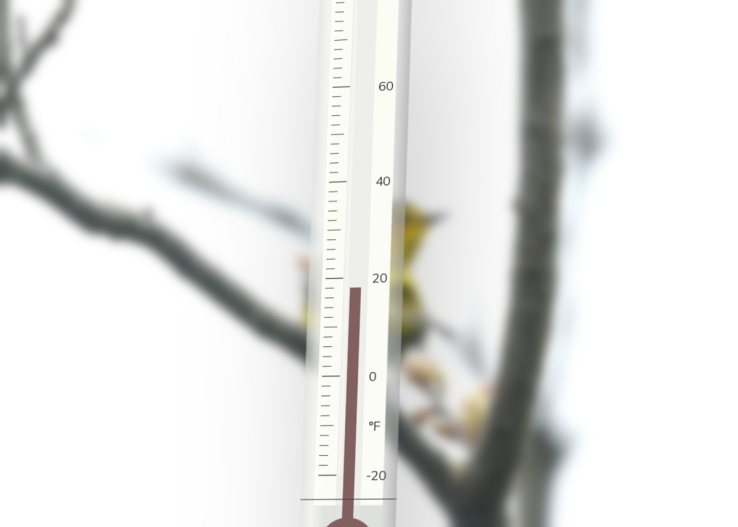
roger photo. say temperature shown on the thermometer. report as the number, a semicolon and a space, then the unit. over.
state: 18; °F
